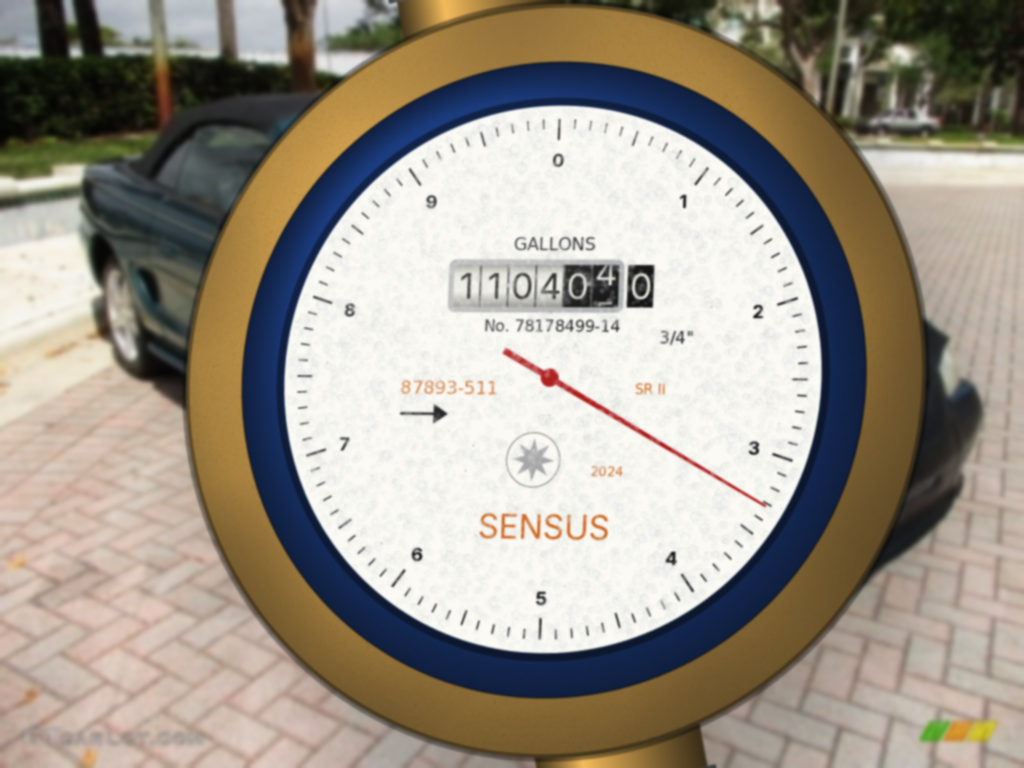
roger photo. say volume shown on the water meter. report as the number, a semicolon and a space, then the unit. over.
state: 1104043.3; gal
